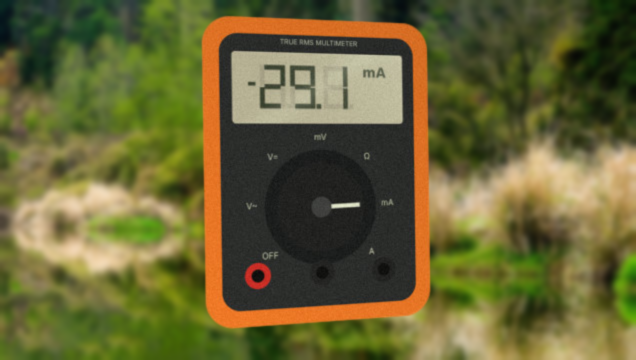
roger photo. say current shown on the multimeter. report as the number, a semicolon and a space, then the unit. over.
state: -29.1; mA
